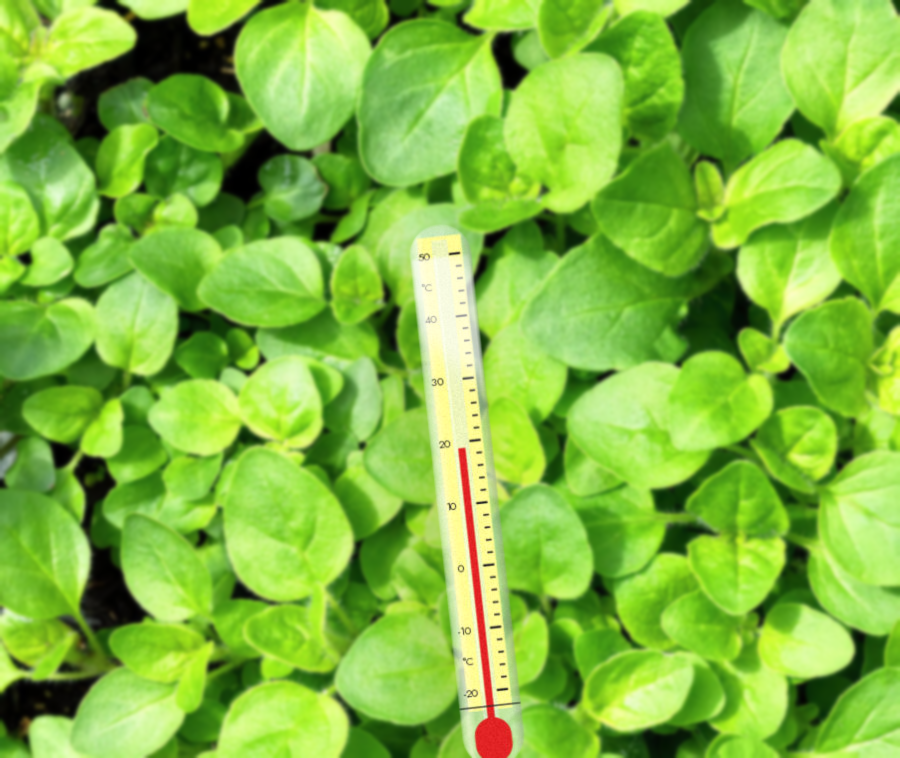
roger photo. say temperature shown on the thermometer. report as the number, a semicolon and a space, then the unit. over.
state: 19; °C
